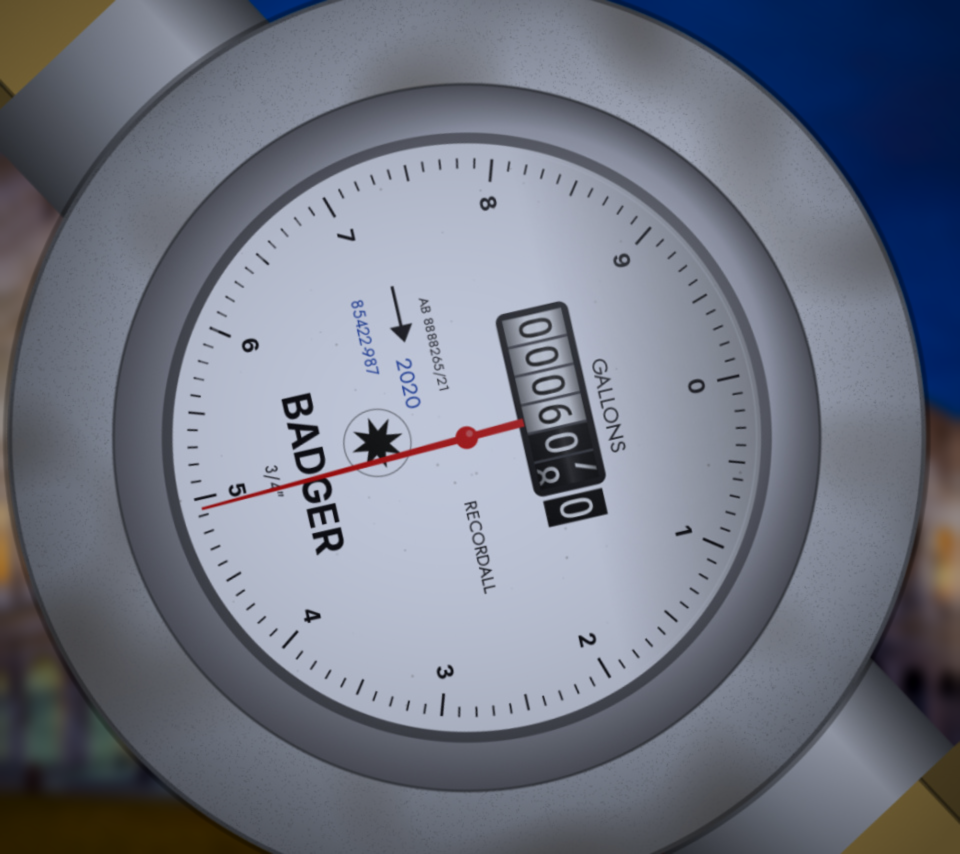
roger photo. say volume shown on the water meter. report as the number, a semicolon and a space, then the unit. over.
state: 6074.9; gal
